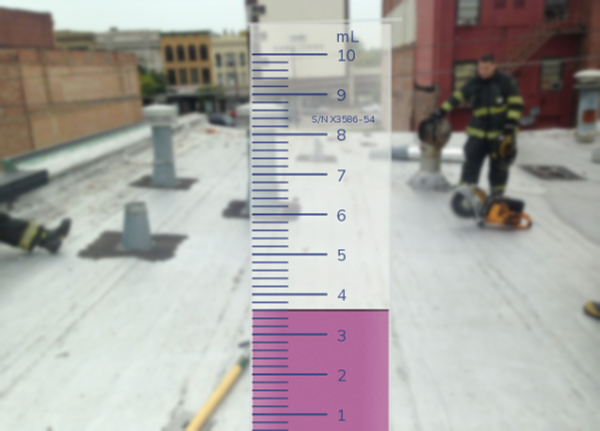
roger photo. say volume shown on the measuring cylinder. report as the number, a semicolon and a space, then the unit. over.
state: 3.6; mL
